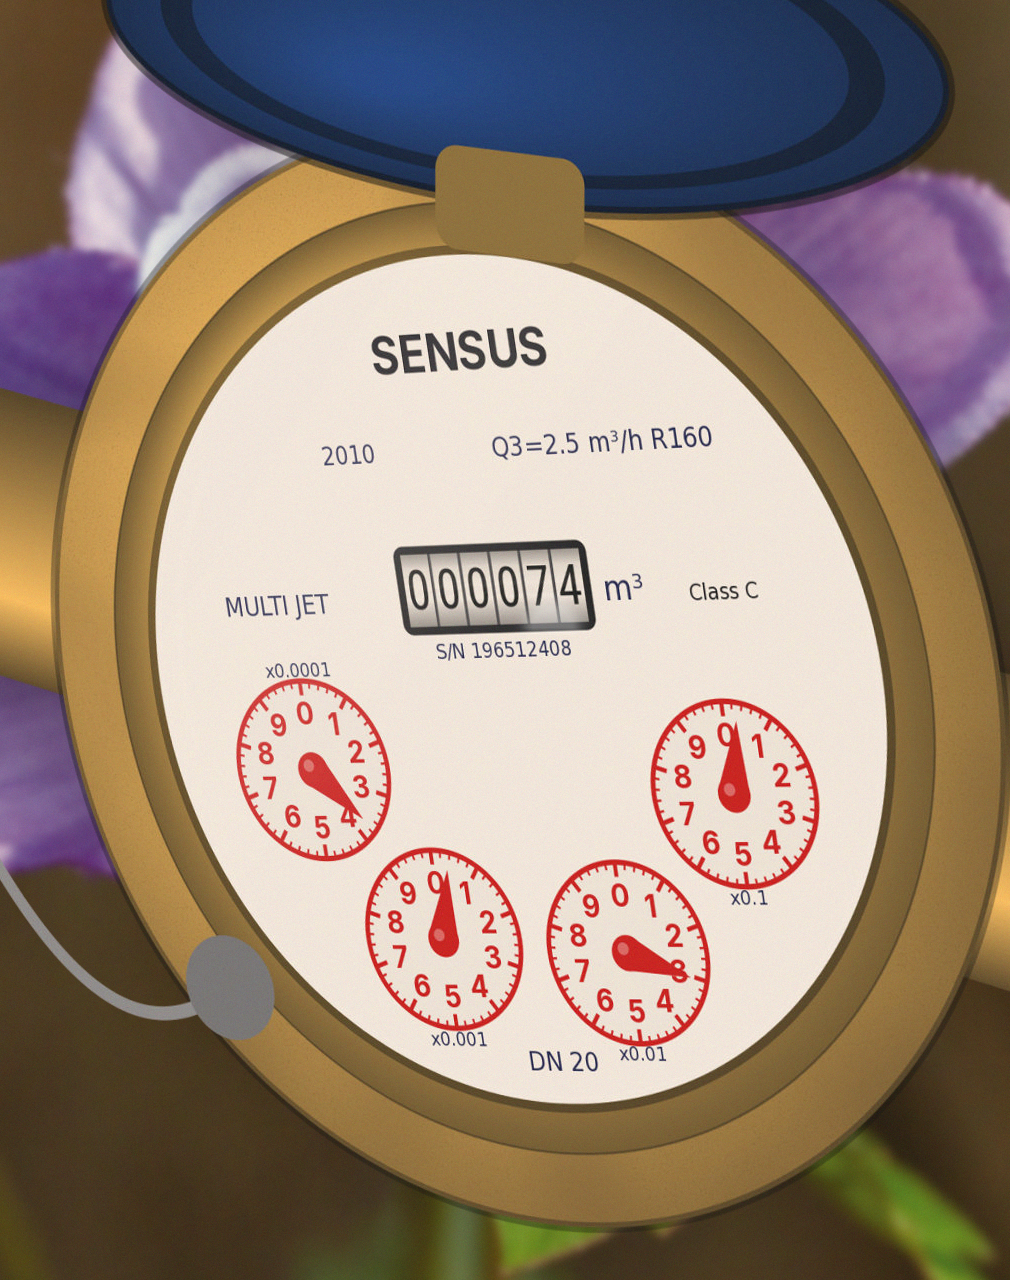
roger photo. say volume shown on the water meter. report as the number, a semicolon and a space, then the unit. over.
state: 74.0303; m³
